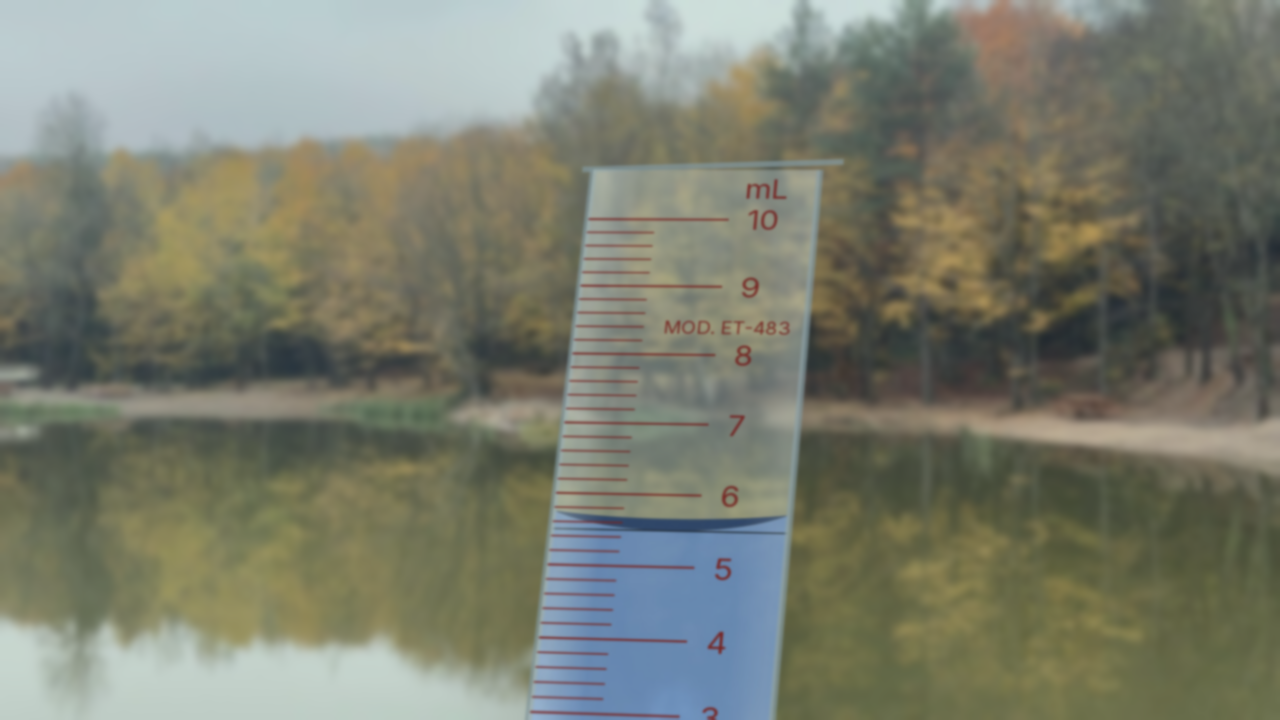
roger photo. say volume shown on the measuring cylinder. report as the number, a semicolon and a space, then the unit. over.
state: 5.5; mL
